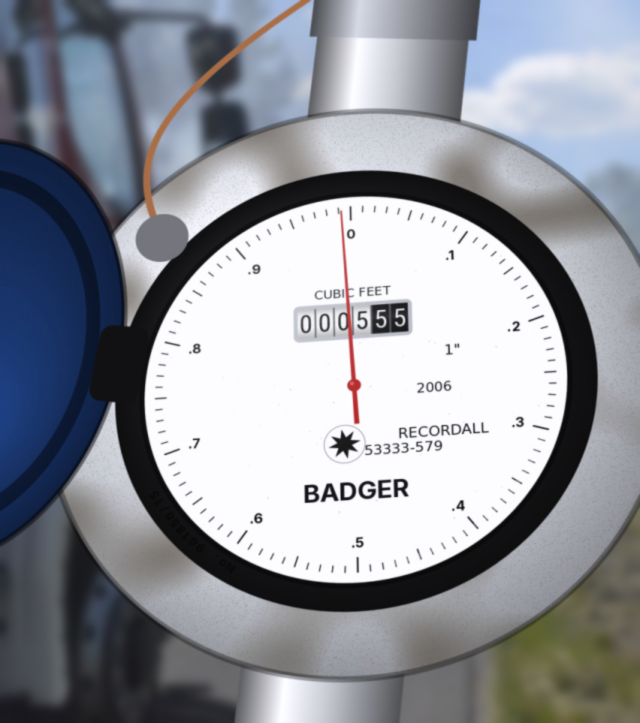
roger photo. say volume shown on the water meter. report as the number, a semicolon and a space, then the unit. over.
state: 554.99; ft³
